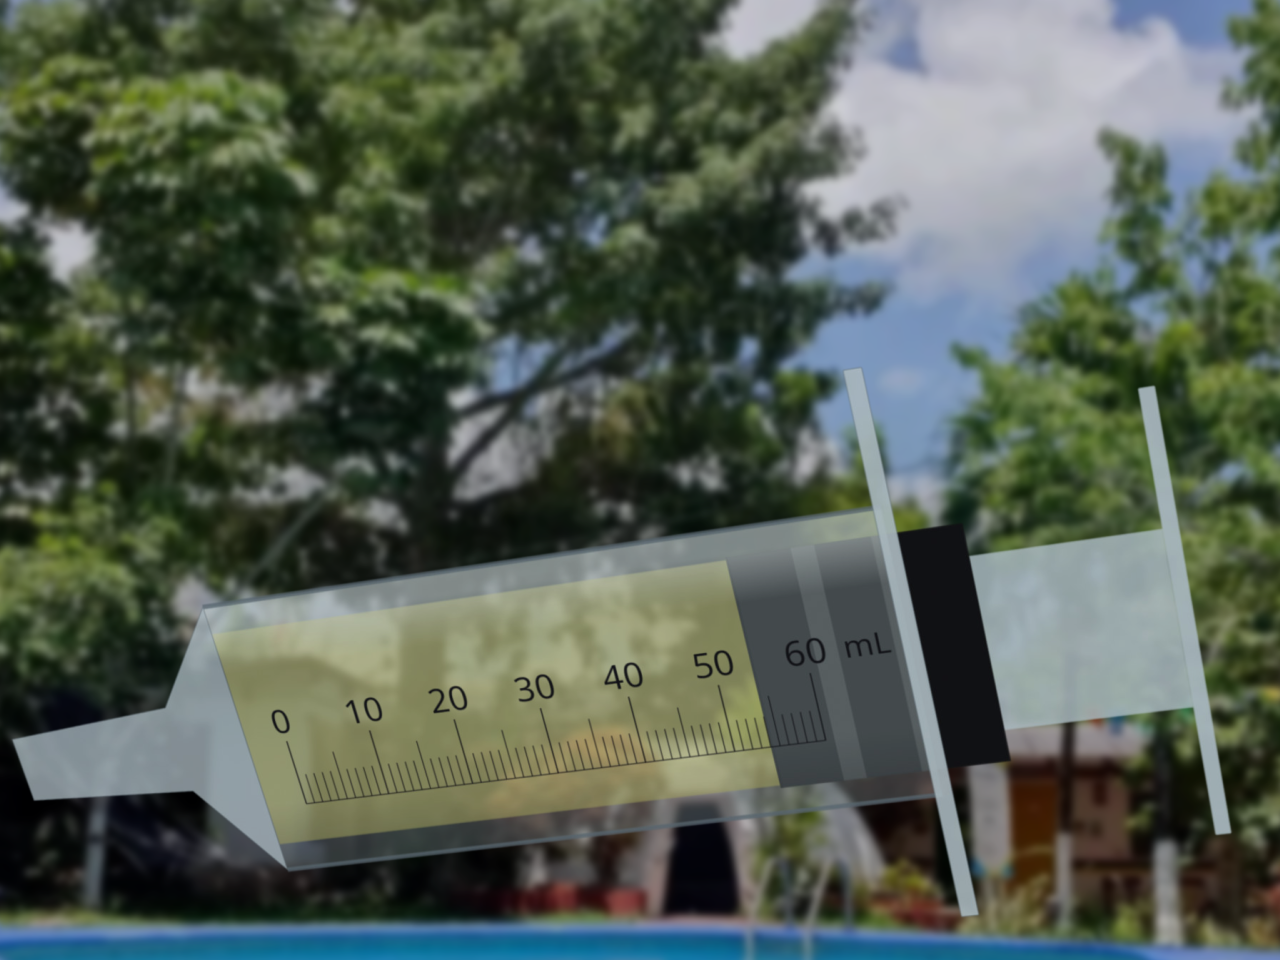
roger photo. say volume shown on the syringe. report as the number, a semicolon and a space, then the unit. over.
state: 54; mL
